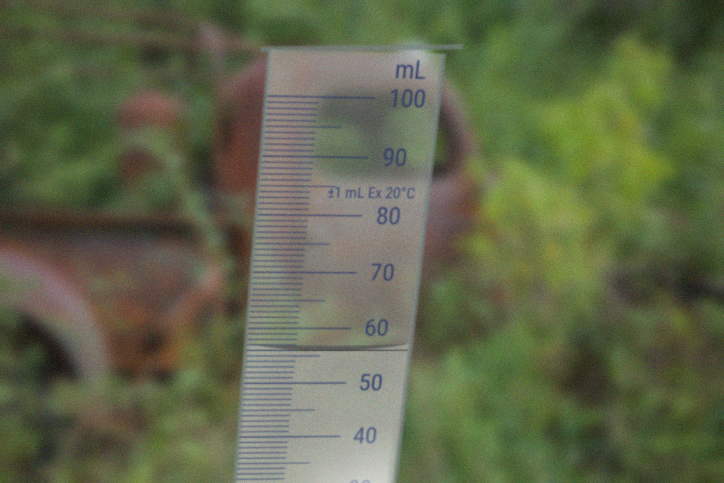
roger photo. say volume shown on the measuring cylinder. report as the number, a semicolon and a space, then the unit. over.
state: 56; mL
